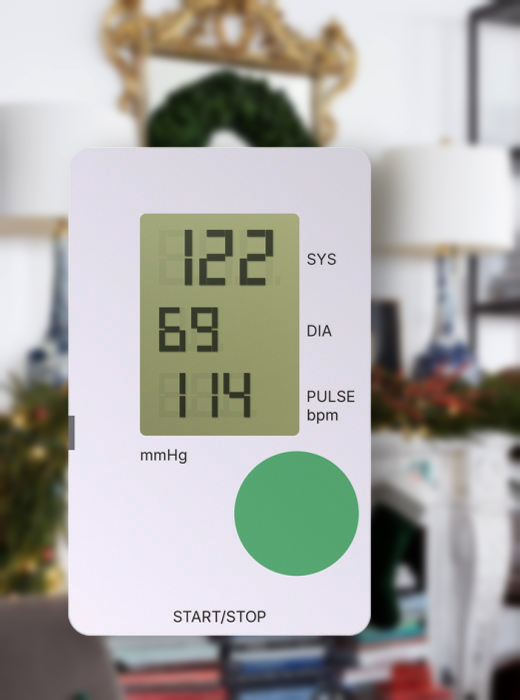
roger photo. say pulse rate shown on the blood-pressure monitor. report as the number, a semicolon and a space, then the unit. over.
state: 114; bpm
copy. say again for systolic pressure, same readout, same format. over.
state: 122; mmHg
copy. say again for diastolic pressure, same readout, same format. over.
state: 69; mmHg
